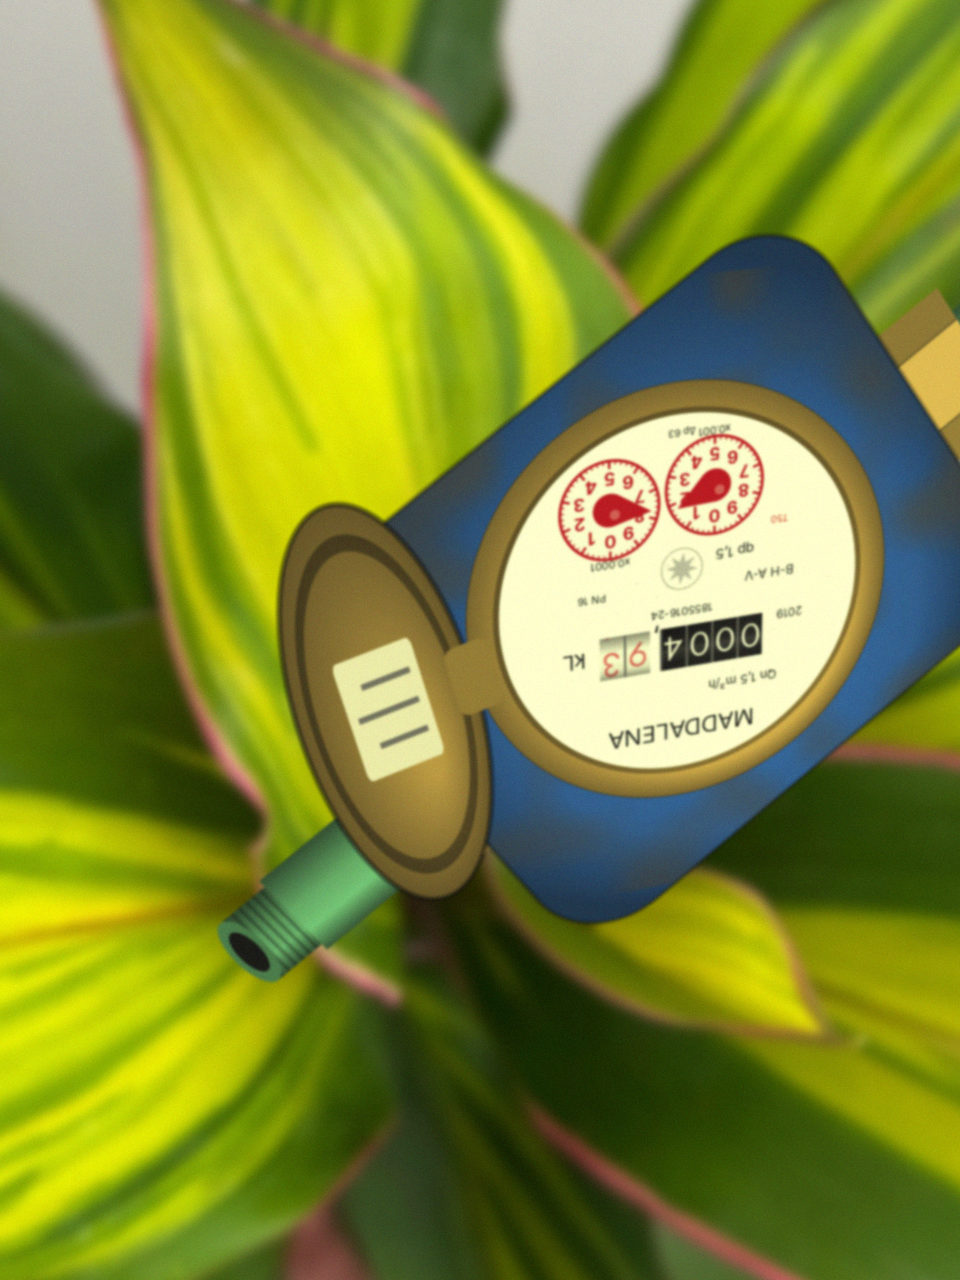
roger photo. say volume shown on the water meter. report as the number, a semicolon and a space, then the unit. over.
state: 4.9317; kL
